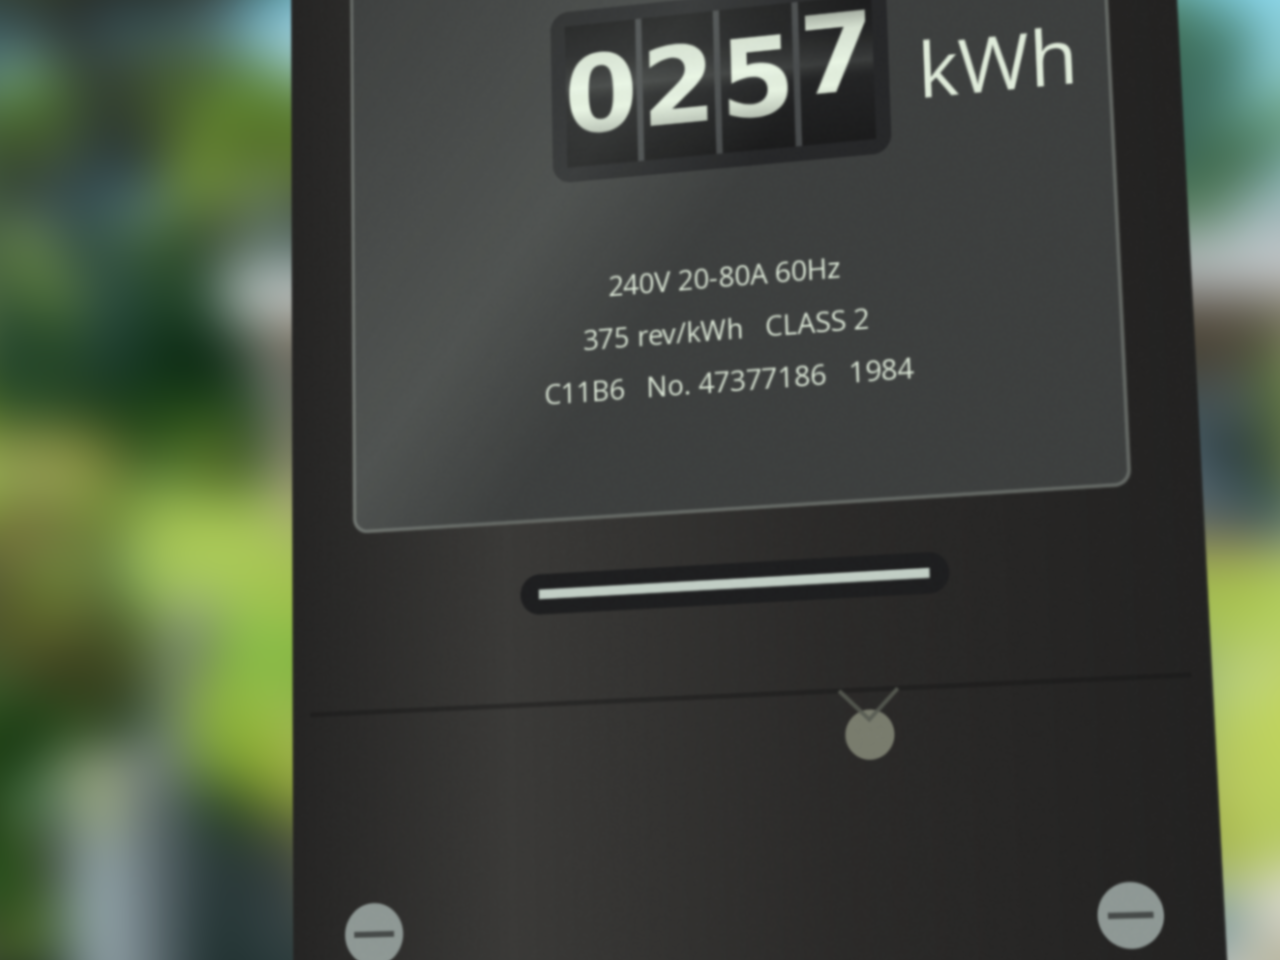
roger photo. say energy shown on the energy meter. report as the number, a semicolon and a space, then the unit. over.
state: 257; kWh
